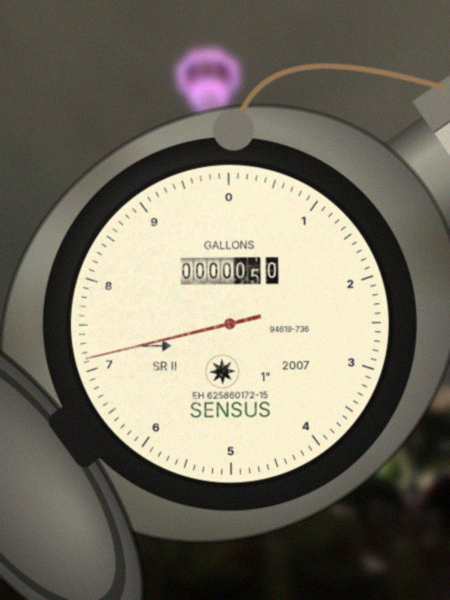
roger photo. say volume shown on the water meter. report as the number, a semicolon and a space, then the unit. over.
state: 47.1; gal
